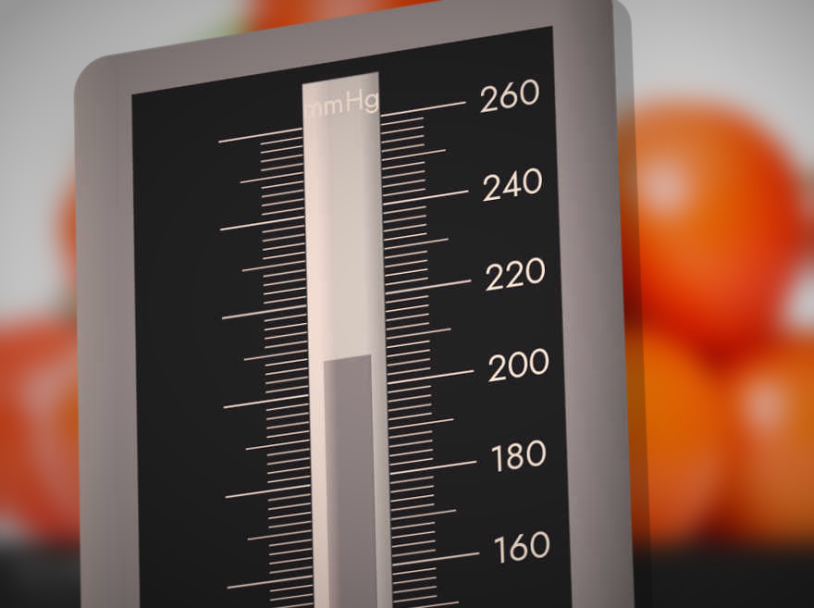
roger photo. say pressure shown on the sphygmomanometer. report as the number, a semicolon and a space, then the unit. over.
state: 207; mmHg
